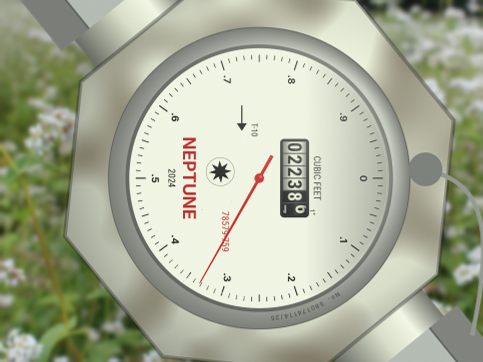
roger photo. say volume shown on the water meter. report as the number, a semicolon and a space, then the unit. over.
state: 22386.33; ft³
